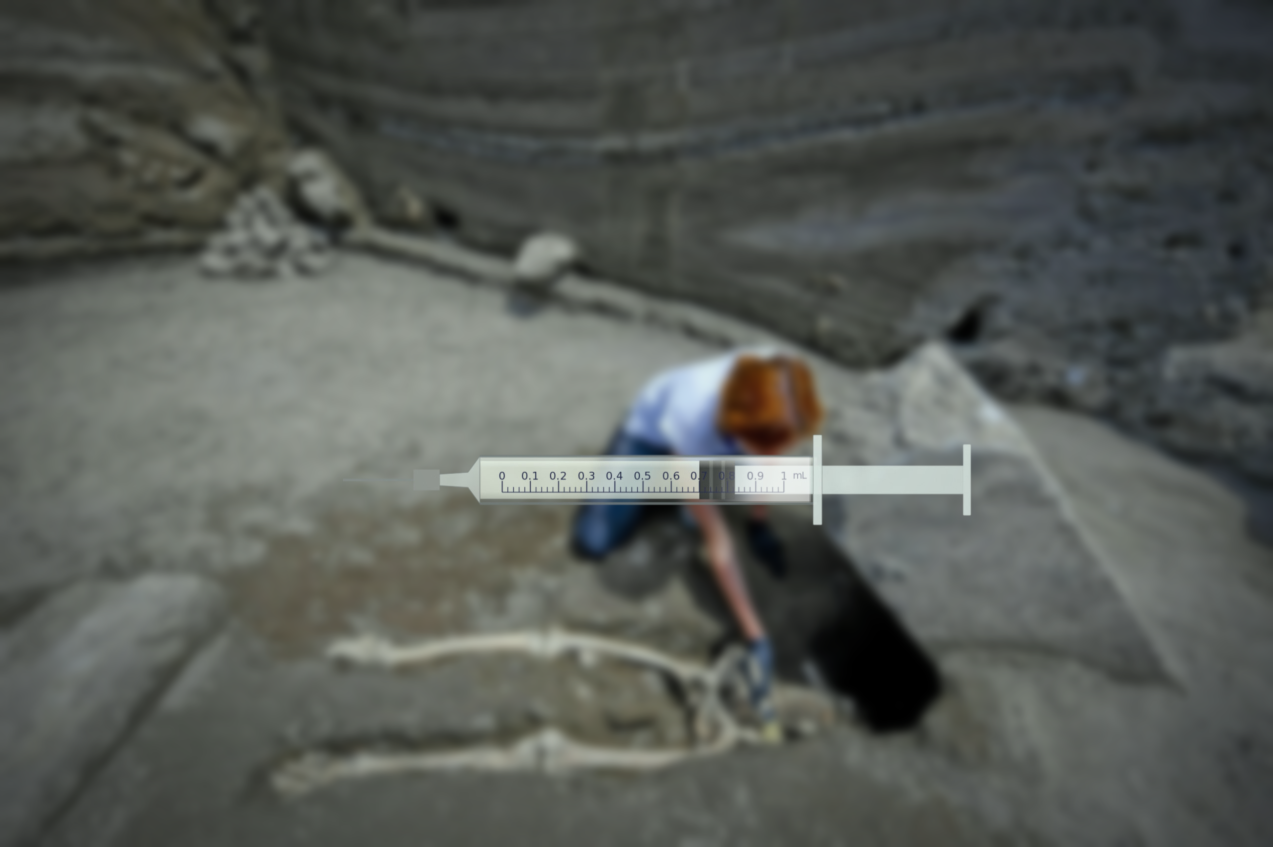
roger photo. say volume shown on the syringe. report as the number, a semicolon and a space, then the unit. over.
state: 0.7; mL
